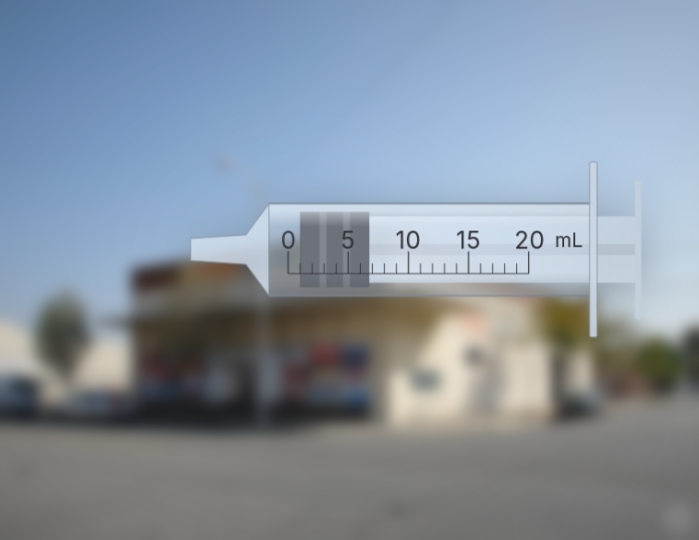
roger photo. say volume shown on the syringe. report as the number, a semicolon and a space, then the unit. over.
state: 1; mL
